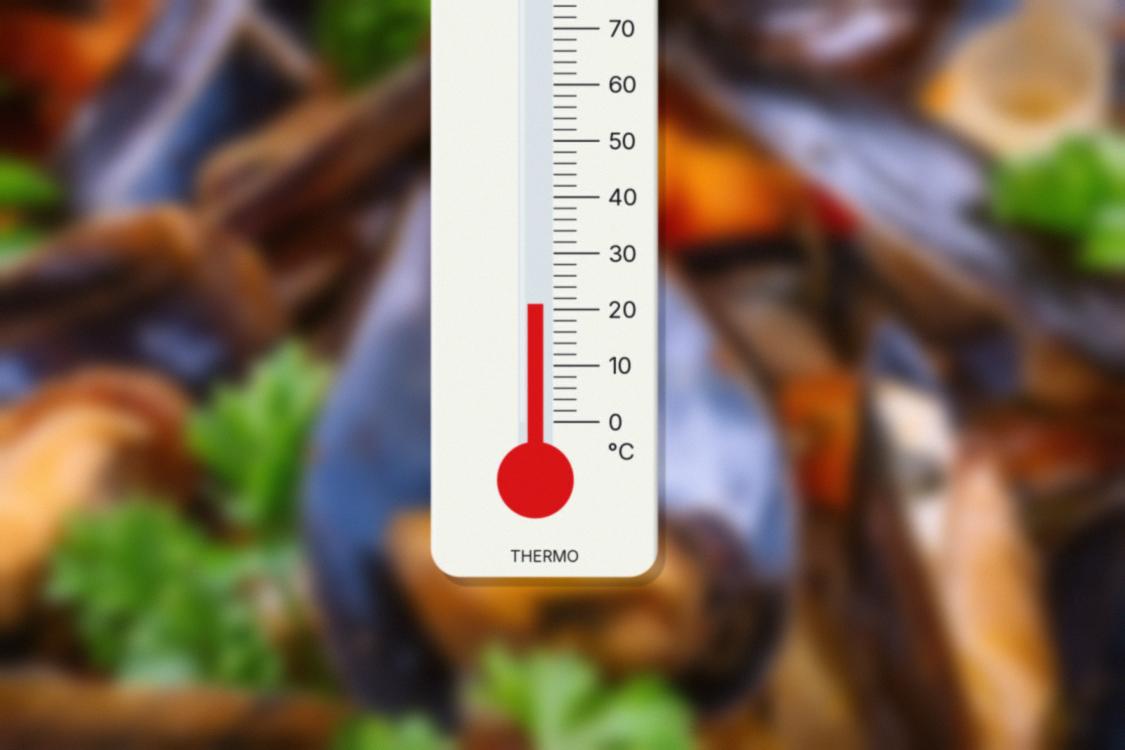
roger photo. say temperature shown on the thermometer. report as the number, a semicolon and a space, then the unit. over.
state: 21; °C
